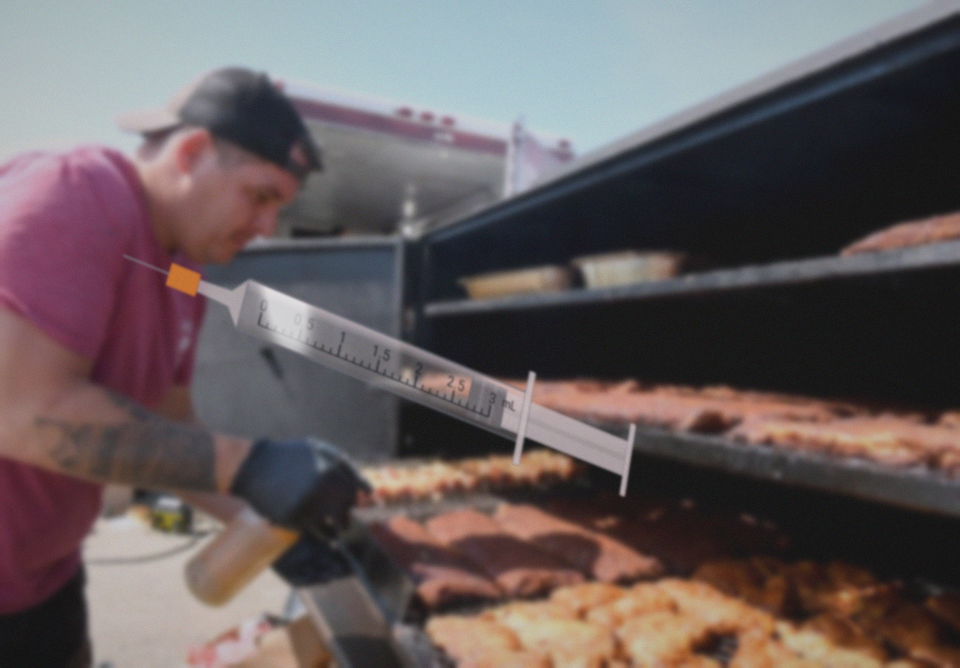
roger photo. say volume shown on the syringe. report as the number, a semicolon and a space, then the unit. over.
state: 2.7; mL
